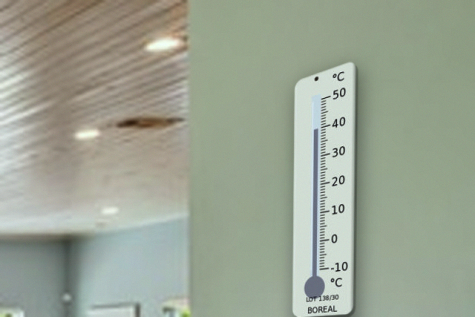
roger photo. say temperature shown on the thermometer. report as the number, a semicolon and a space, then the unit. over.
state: 40; °C
